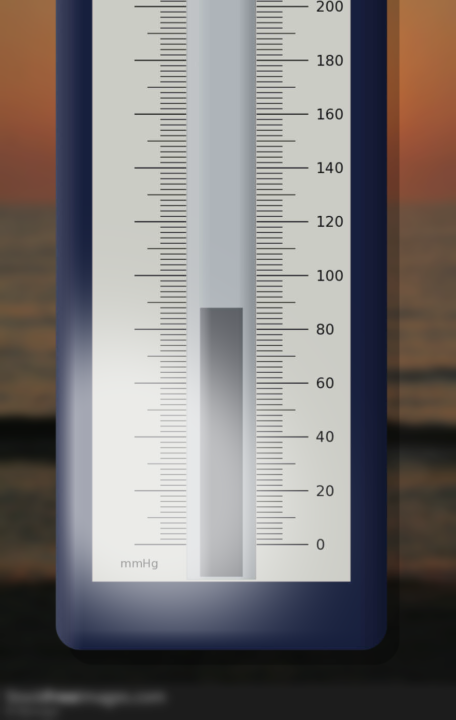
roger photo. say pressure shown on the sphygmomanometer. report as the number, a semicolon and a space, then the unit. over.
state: 88; mmHg
